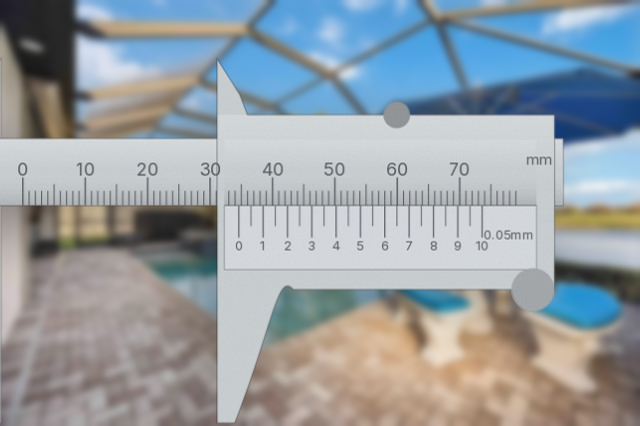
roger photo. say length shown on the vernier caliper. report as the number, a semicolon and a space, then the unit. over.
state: 34.6; mm
